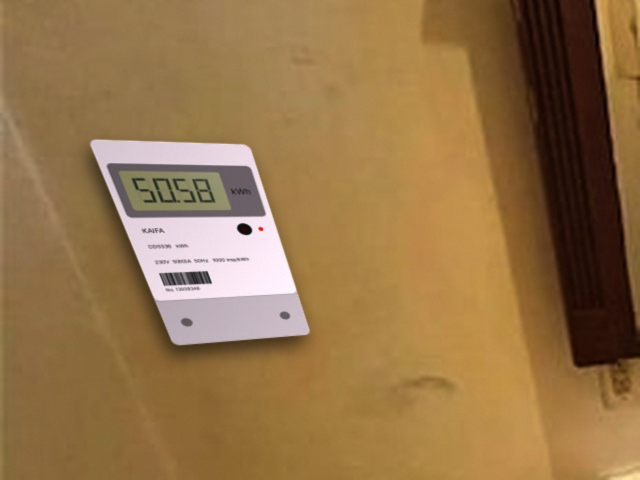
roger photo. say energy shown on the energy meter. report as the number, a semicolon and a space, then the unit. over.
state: 50.58; kWh
